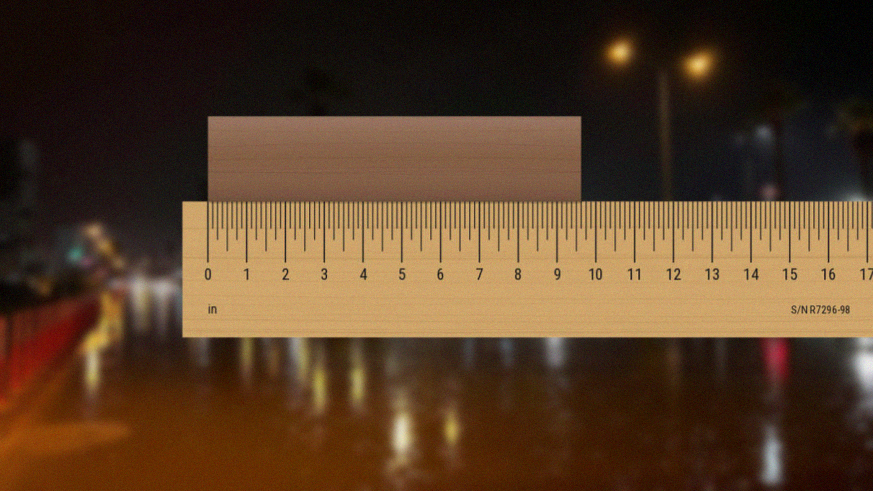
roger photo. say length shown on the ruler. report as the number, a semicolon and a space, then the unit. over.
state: 9.625; in
